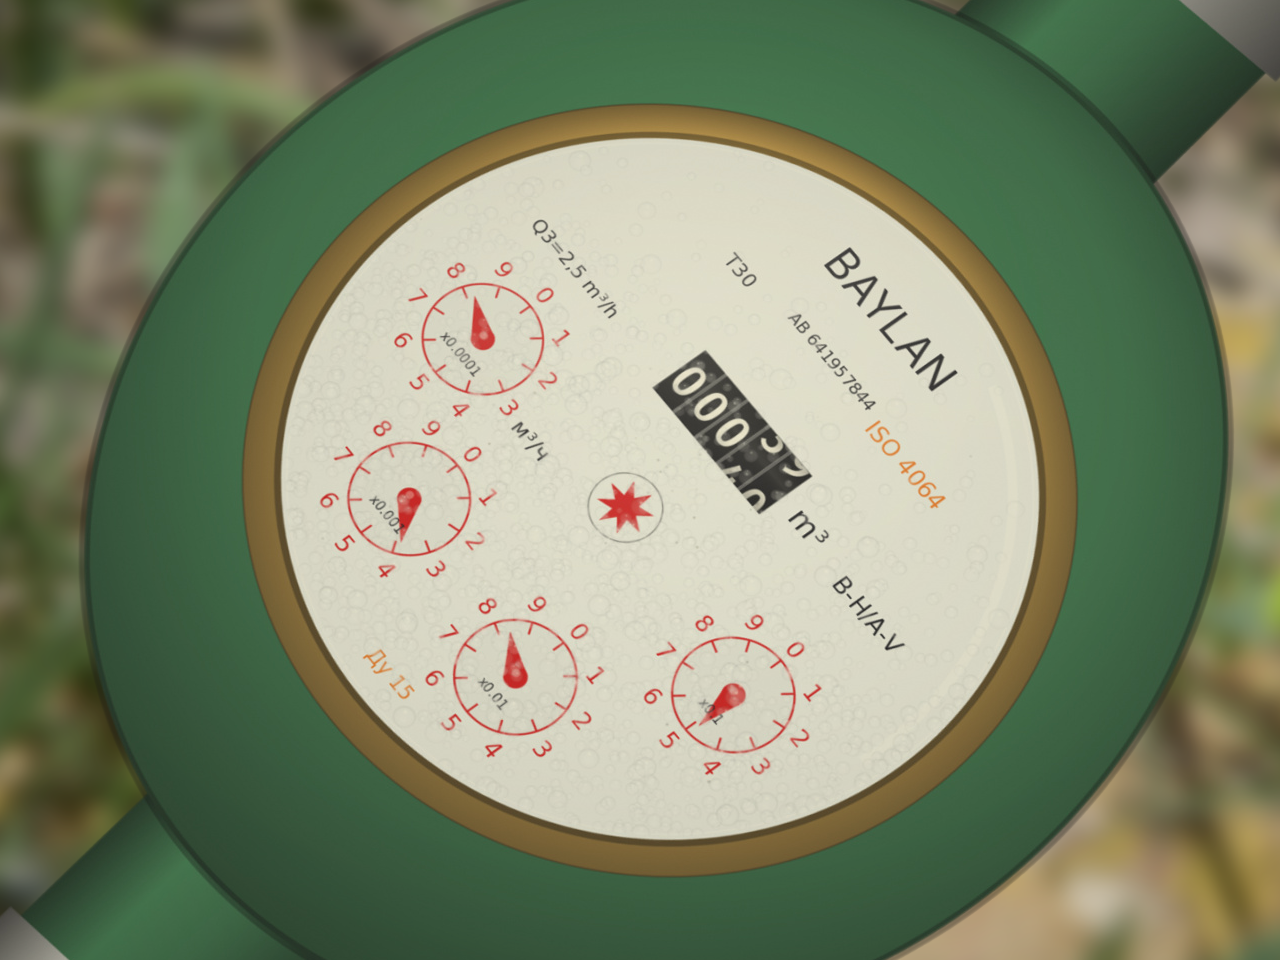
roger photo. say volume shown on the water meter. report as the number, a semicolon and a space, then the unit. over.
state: 39.4838; m³
